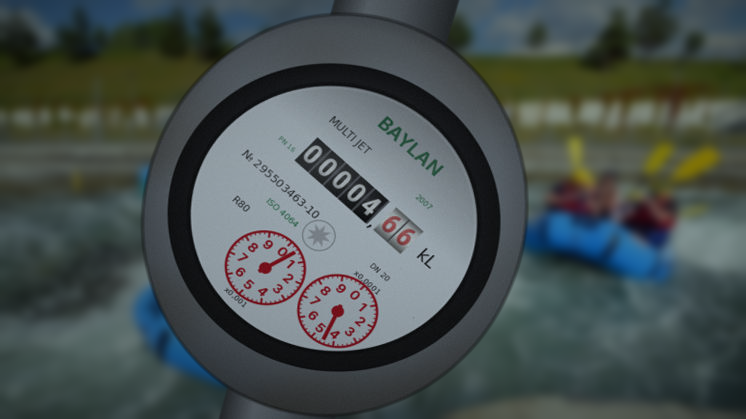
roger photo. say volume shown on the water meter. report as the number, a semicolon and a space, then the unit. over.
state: 4.6604; kL
